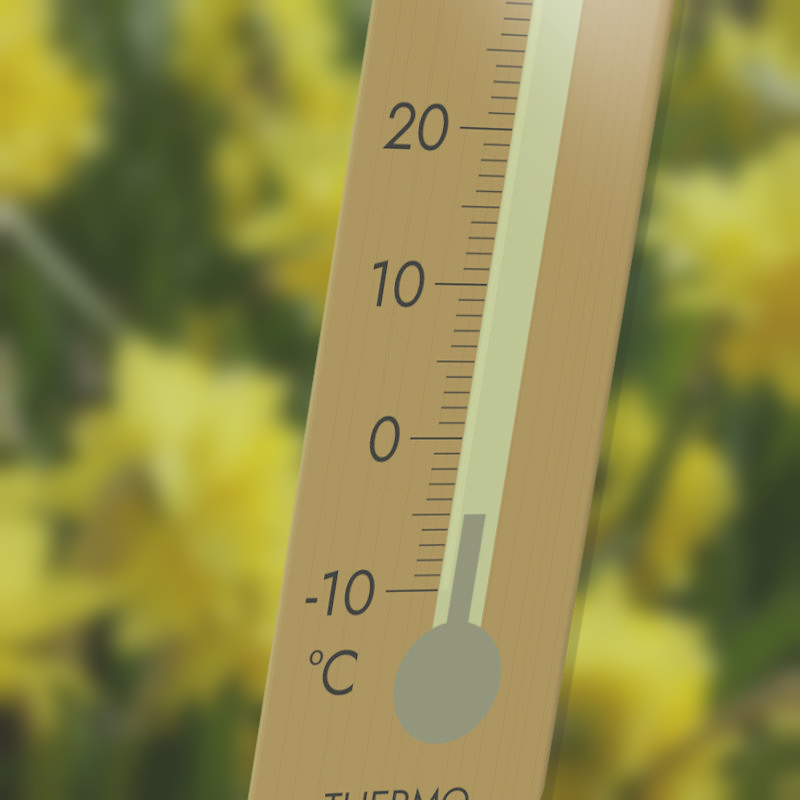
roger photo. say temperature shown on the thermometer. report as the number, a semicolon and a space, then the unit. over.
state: -5; °C
